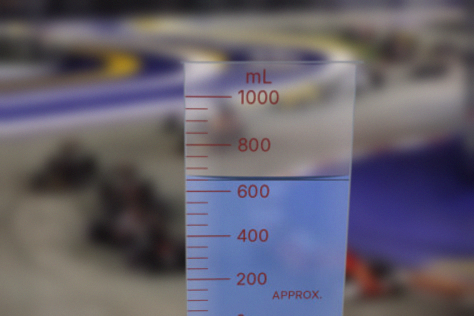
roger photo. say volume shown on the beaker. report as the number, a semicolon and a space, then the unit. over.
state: 650; mL
